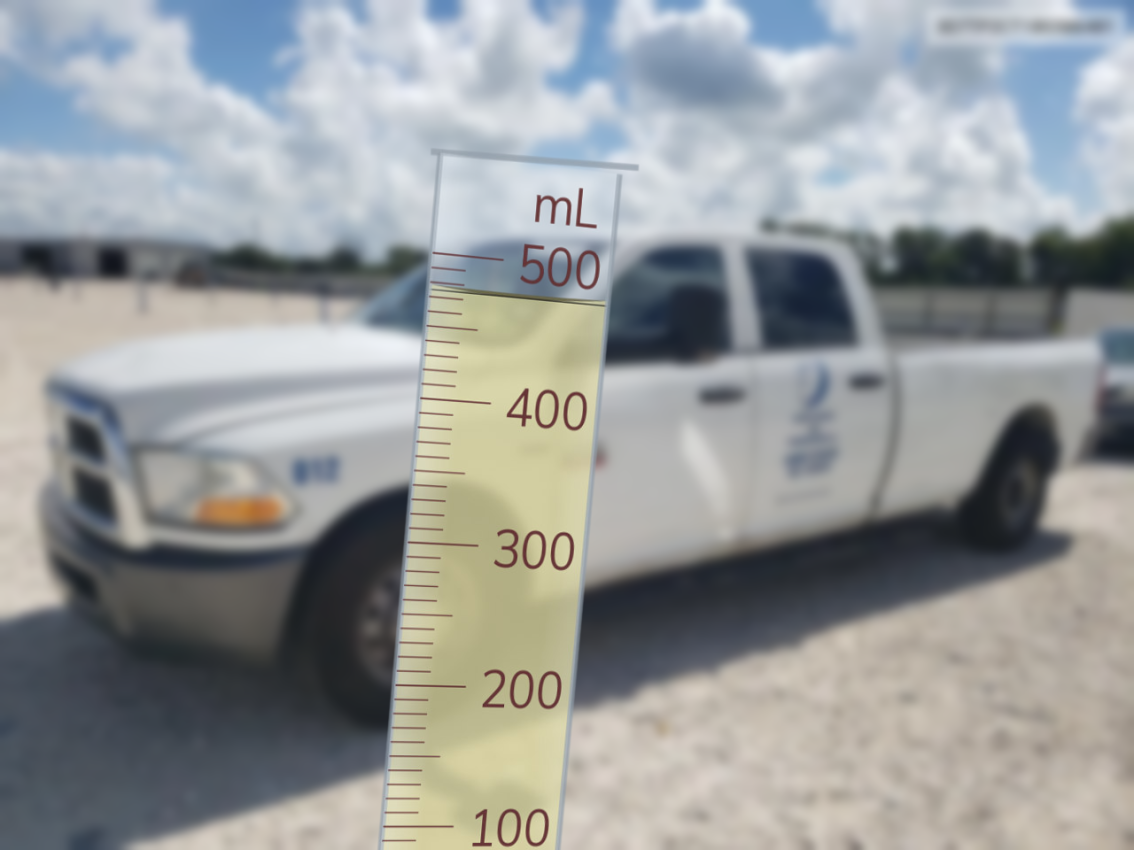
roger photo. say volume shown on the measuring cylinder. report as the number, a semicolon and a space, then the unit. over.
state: 475; mL
